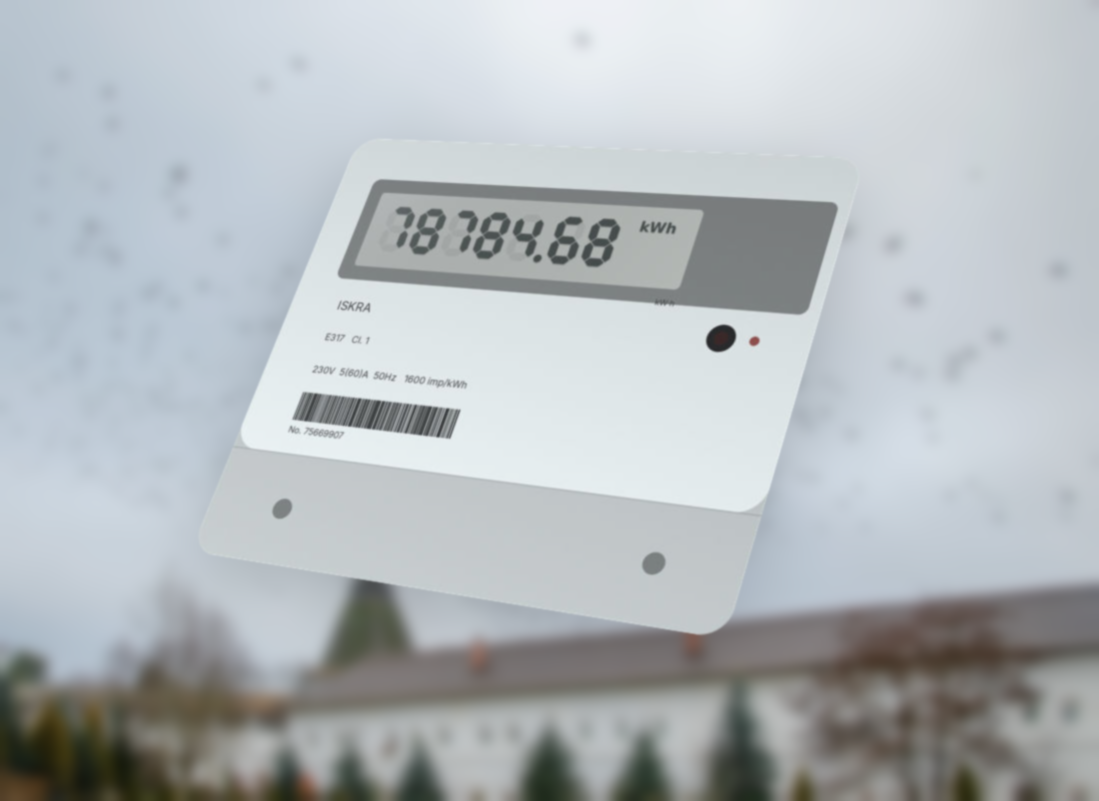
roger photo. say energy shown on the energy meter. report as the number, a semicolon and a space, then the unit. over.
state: 78784.68; kWh
